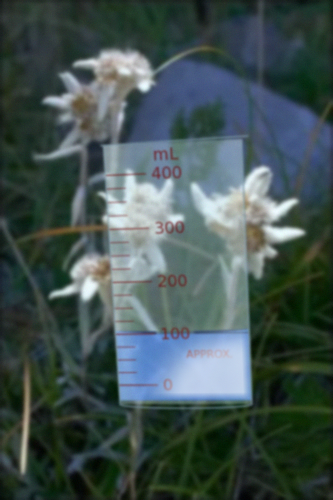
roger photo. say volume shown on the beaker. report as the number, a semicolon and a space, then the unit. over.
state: 100; mL
